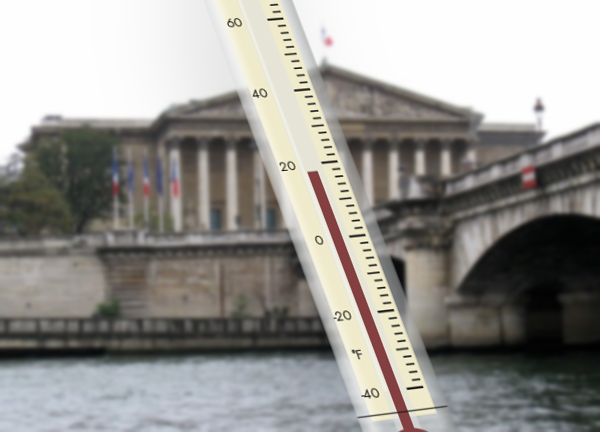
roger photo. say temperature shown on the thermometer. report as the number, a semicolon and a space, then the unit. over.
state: 18; °F
